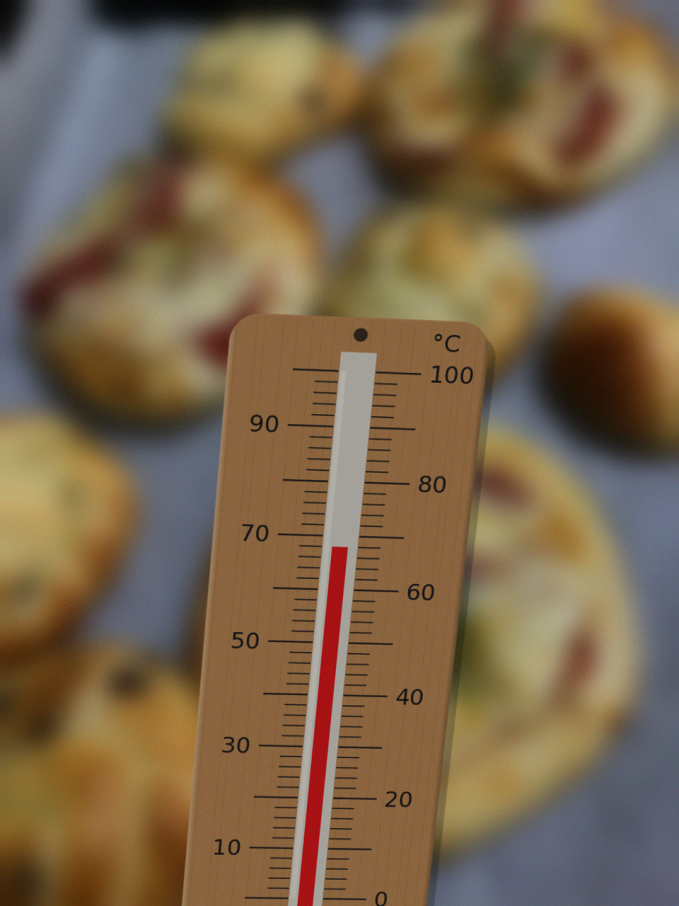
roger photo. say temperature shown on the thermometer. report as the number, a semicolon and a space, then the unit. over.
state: 68; °C
